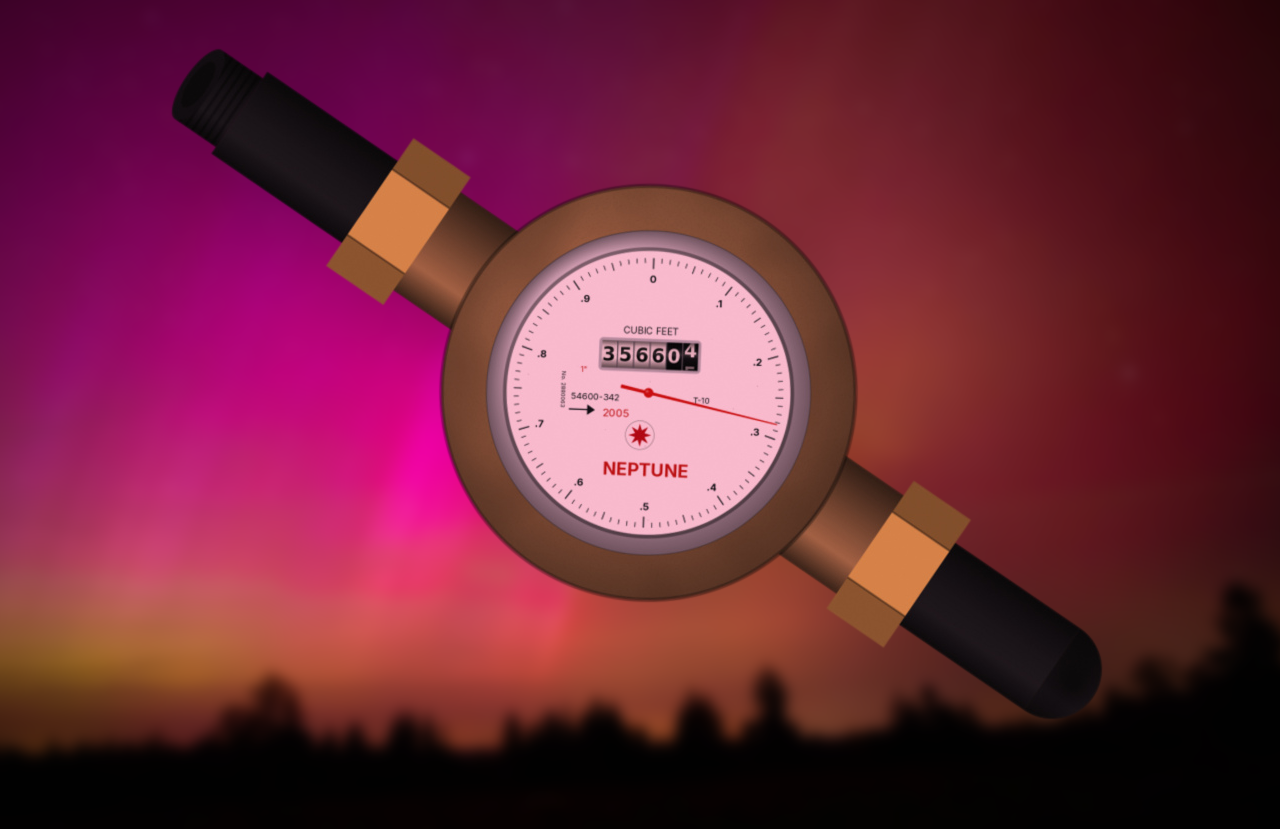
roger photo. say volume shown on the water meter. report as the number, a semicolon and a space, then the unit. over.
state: 356604.28; ft³
